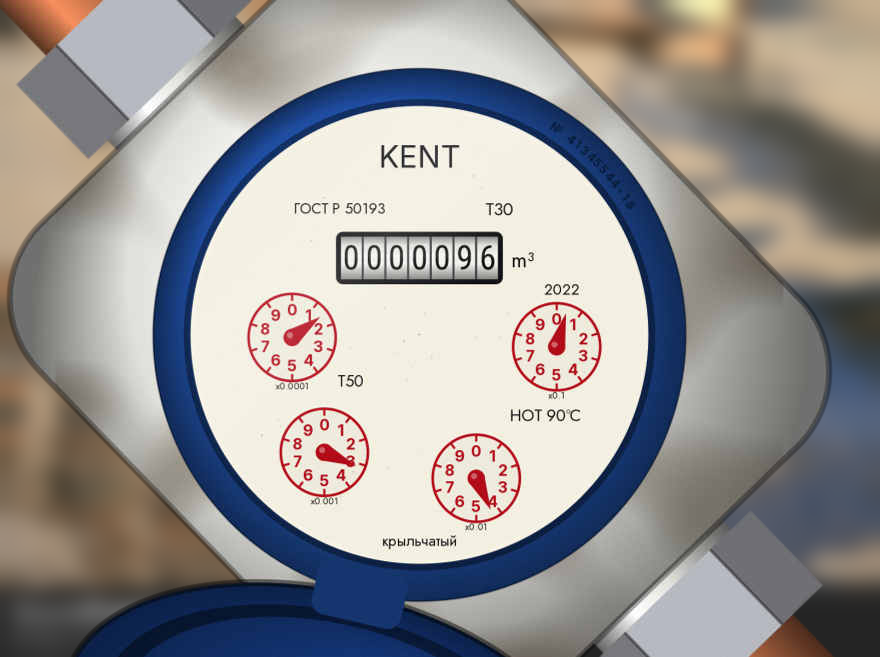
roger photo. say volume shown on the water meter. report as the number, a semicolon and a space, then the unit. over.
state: 96.0431; m³
